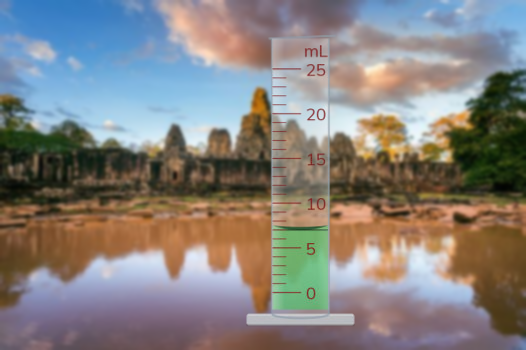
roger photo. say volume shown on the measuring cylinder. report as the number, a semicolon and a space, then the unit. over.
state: 7; mL
